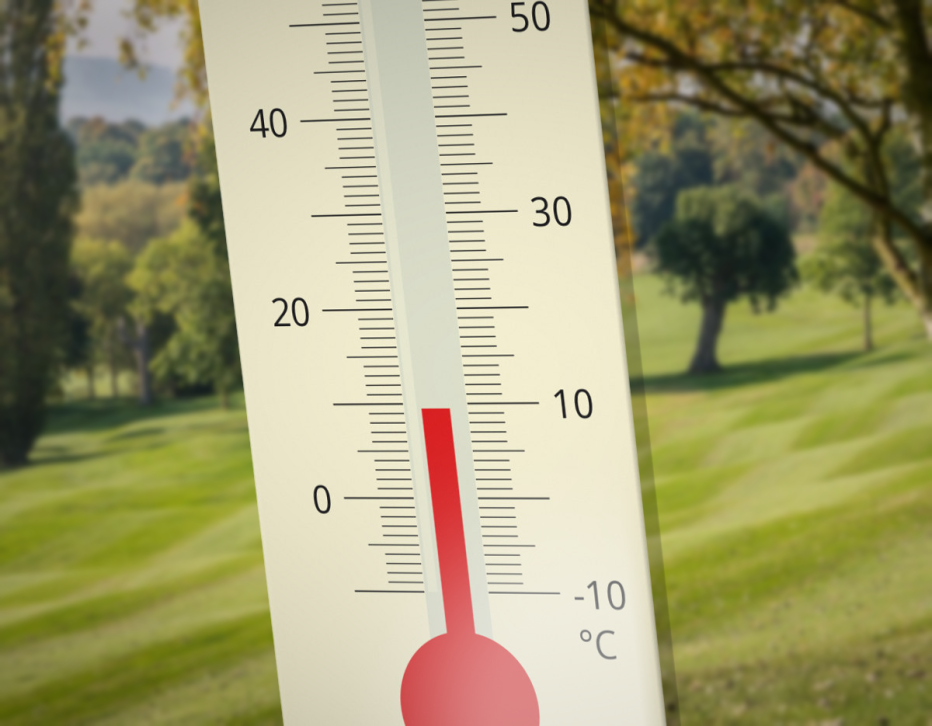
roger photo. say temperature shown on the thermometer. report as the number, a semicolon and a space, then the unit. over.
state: 9.5; °C
